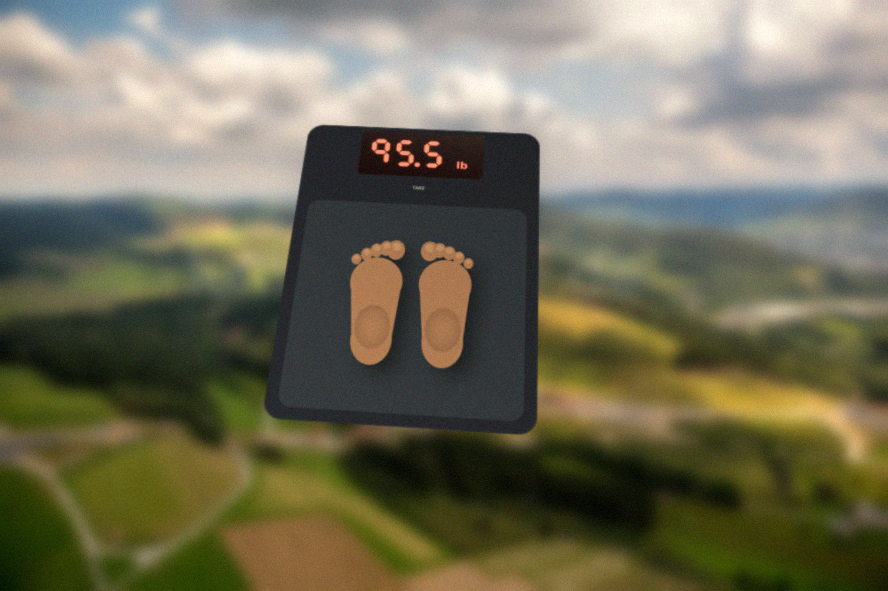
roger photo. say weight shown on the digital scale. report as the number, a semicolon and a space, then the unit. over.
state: 95.5; lb
